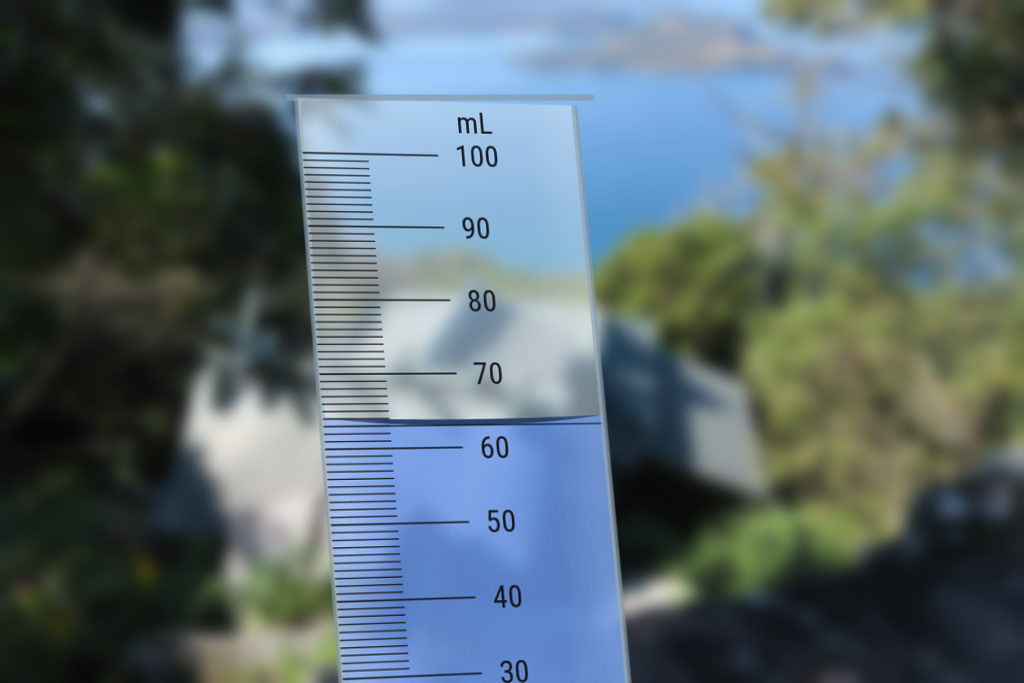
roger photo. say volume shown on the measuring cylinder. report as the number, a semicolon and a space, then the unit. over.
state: 63; mL
